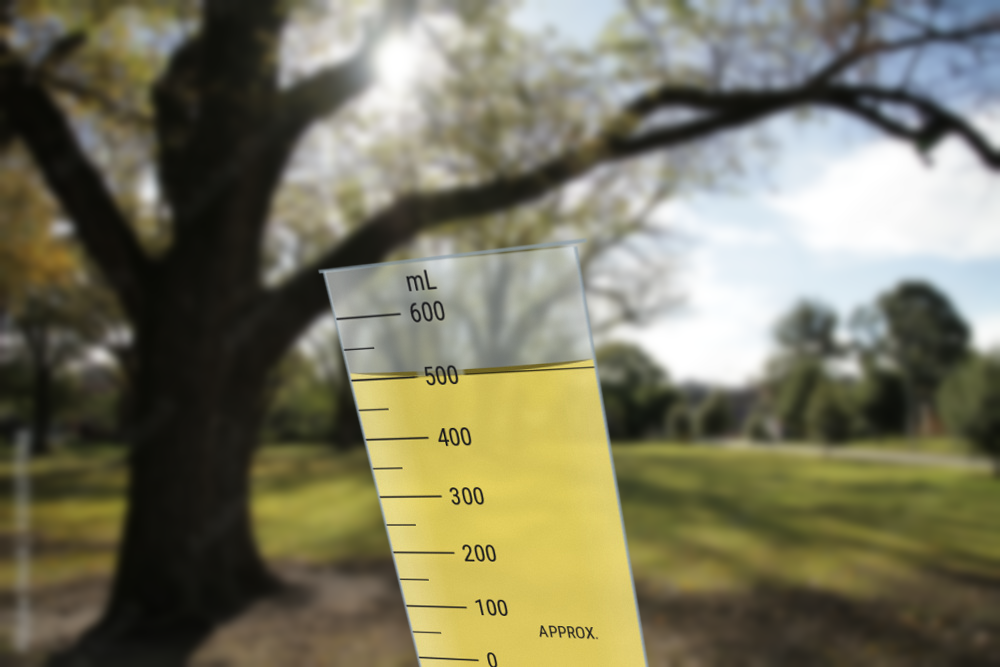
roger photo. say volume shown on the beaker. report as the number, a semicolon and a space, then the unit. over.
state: 500; mL
